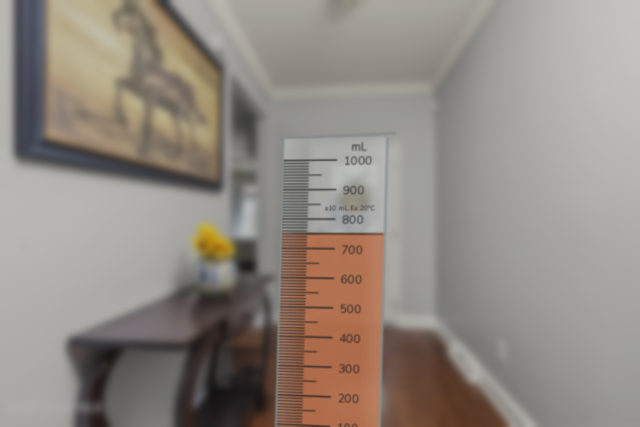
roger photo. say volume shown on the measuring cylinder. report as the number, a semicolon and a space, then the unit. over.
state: 750; mL
